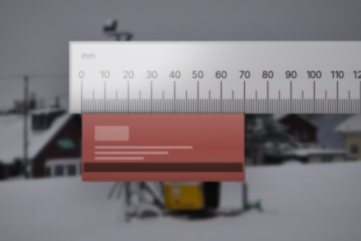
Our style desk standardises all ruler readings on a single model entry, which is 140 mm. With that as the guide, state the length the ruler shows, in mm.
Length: 70 mm
